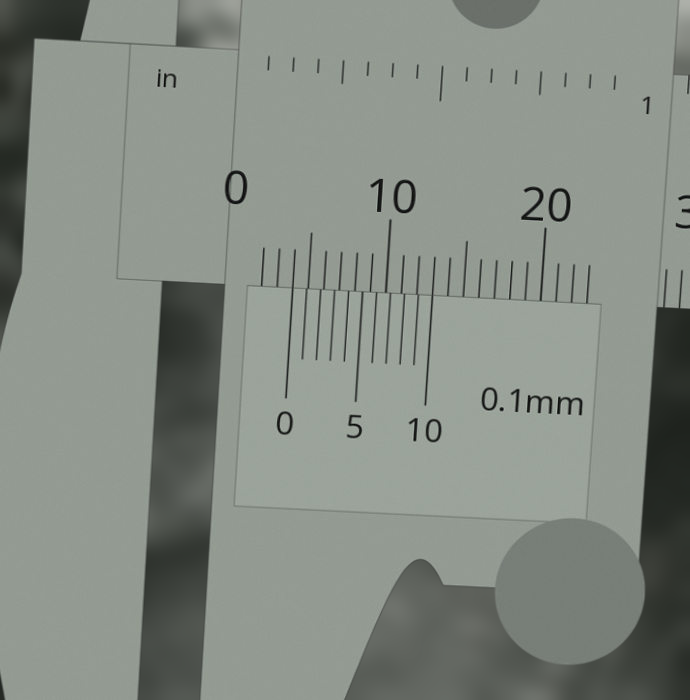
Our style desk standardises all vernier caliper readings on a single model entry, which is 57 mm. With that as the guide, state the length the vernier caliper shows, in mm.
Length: 4.0 mm
